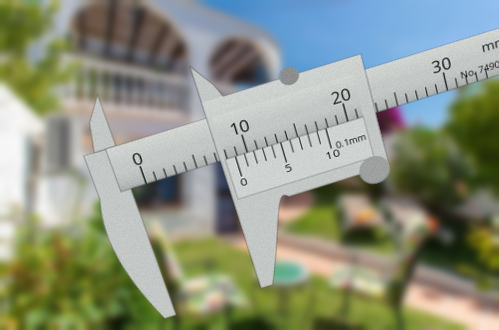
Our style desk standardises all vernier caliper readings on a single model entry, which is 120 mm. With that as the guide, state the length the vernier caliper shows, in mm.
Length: 8.8 mm
